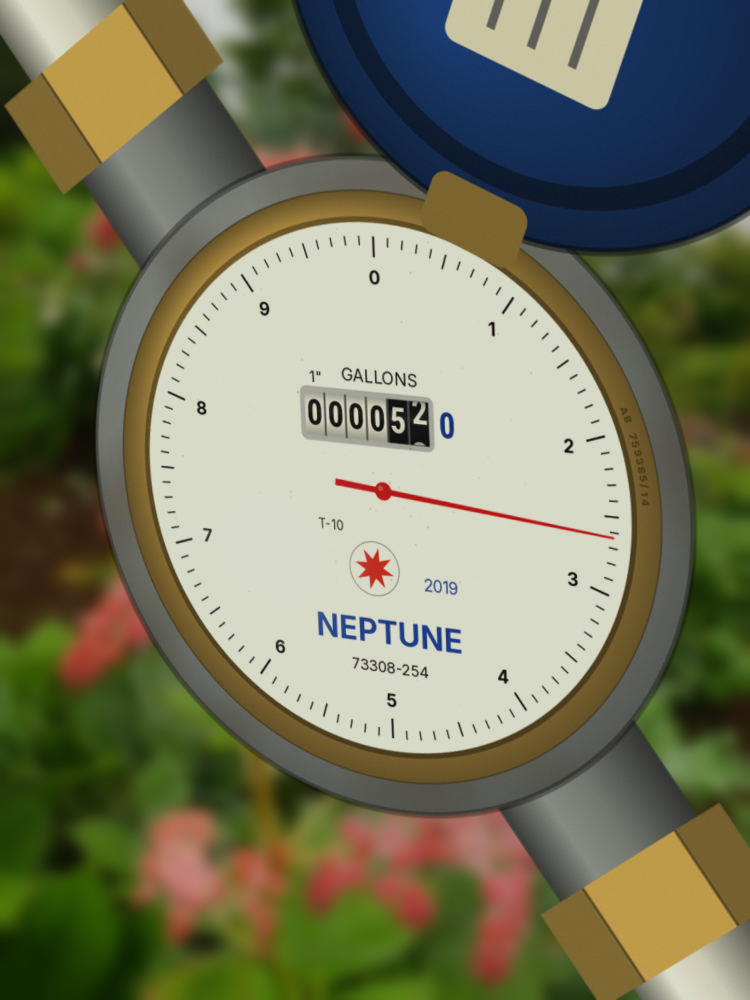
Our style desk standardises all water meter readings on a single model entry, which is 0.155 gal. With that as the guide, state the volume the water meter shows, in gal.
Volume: 522.6 gal
